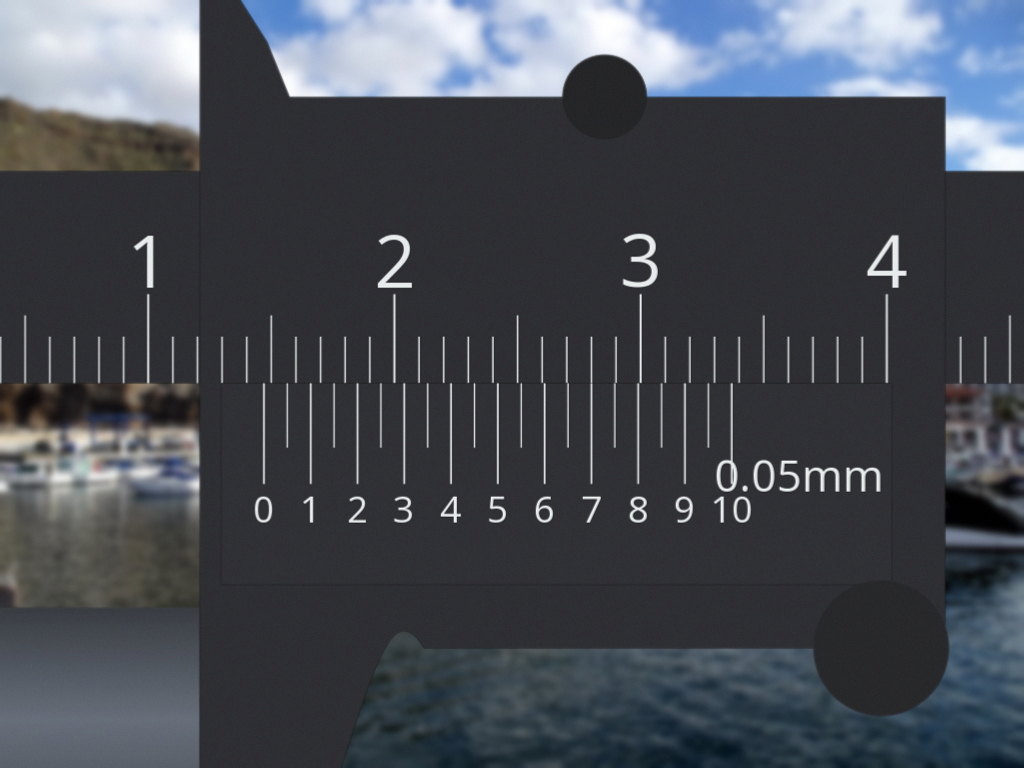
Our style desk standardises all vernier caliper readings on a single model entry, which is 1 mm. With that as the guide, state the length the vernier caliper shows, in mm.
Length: 14.70 mm
